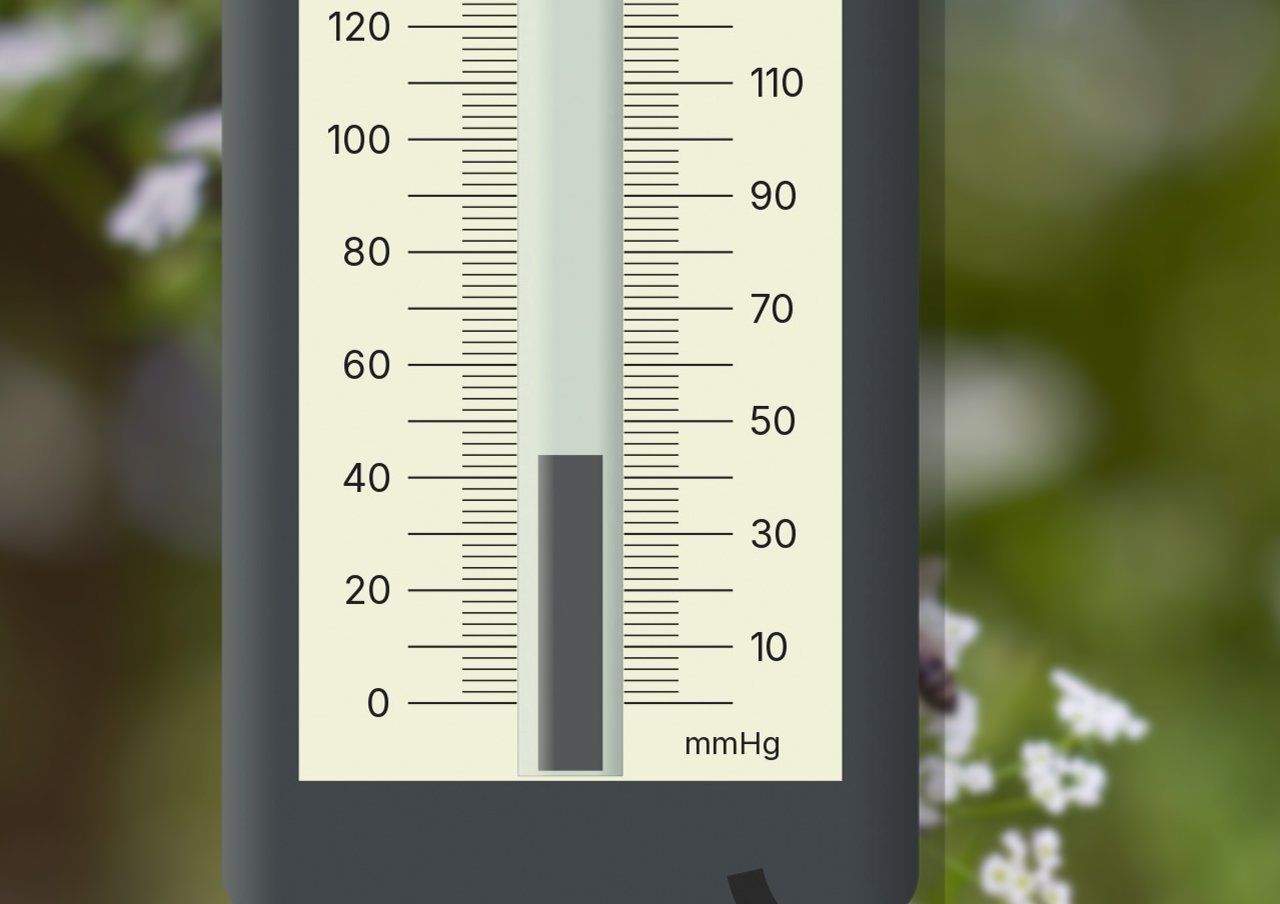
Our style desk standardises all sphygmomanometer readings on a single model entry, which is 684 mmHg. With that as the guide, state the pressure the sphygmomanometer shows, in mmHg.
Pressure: 44 mmHg
